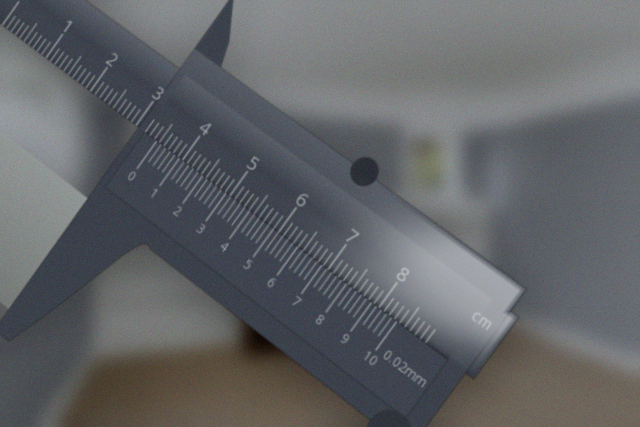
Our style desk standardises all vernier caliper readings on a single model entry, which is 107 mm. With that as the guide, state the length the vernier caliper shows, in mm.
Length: 34.5 mm
